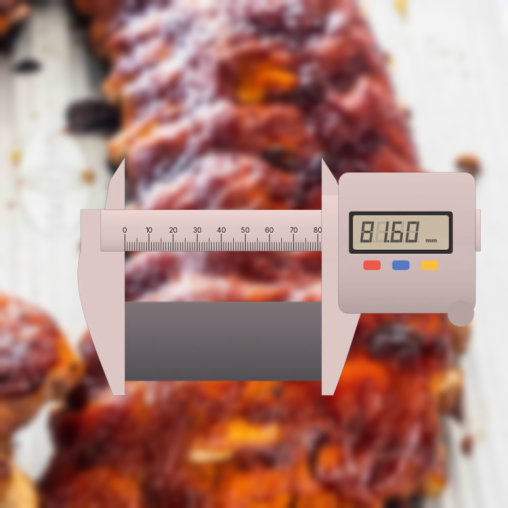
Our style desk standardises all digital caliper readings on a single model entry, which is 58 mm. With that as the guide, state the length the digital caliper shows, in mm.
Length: 81.60 mm
